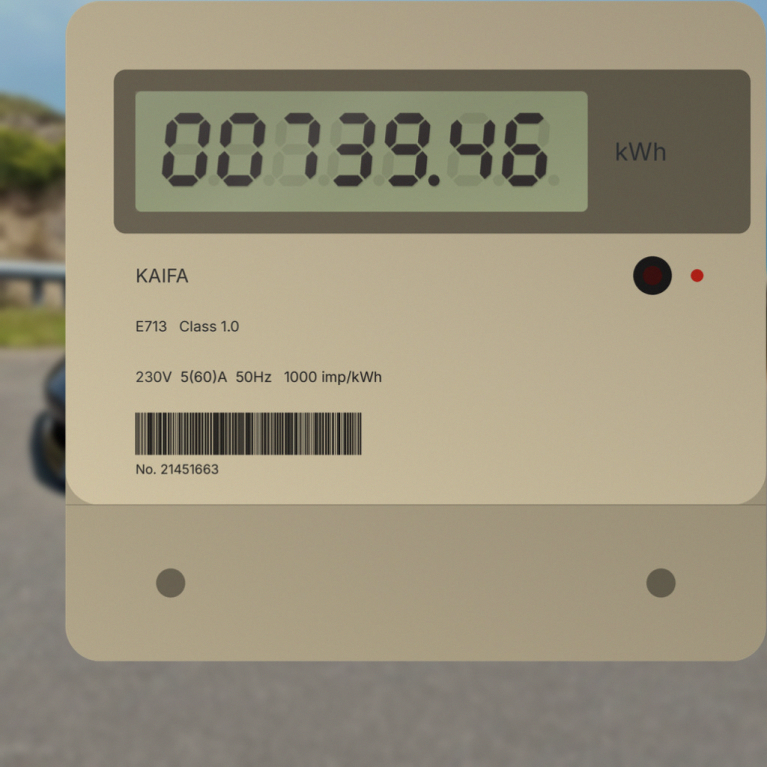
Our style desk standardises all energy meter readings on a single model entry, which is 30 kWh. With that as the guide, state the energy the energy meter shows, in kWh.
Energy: 739.46 kWh
